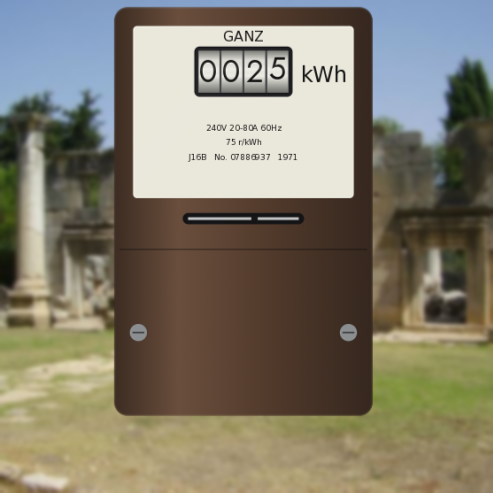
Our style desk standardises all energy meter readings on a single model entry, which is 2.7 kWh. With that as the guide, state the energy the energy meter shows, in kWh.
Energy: 25 kWh
